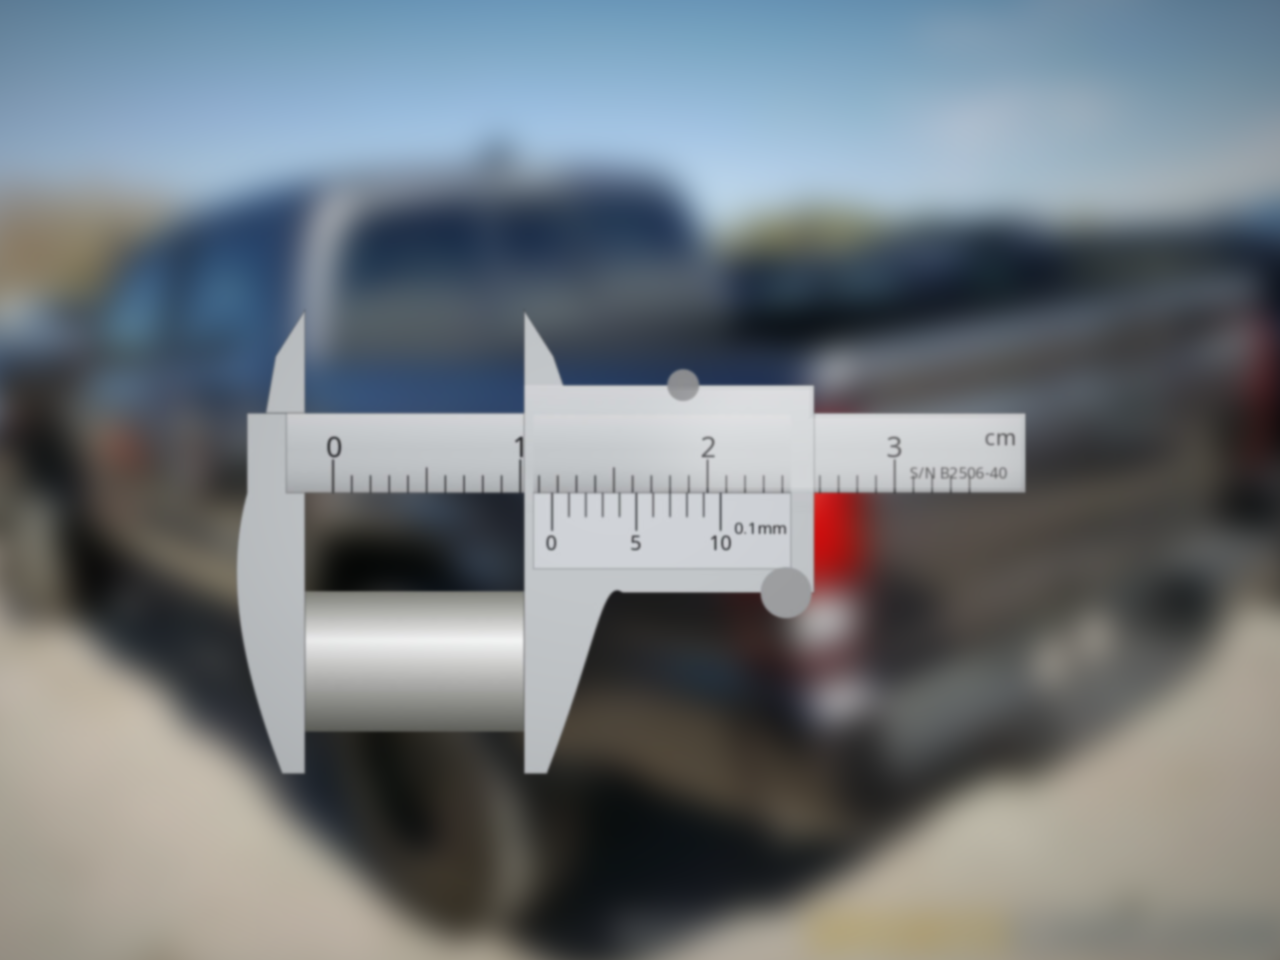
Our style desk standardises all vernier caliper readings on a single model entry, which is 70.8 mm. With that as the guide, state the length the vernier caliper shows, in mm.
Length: 11.7 mm
